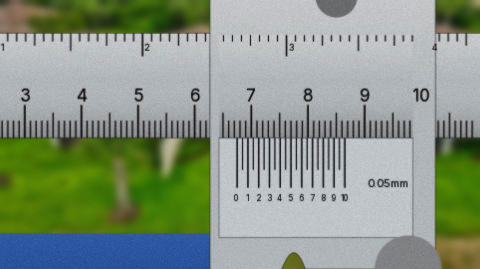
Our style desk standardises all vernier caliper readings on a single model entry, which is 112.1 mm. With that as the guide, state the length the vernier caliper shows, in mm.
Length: 67.5 mm
